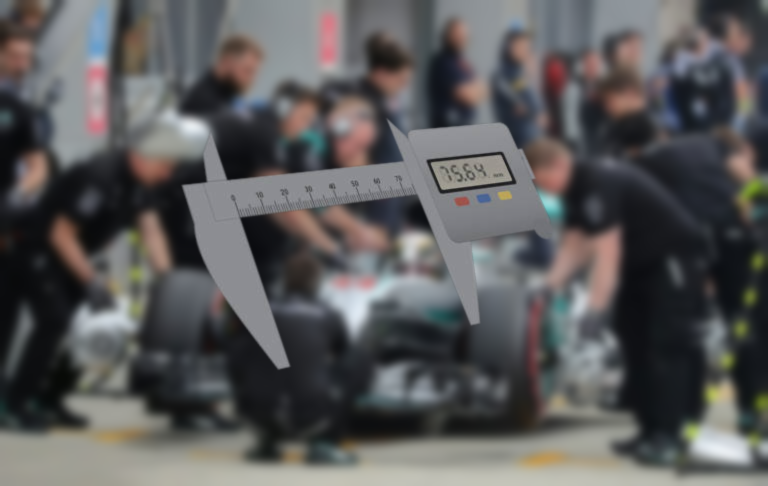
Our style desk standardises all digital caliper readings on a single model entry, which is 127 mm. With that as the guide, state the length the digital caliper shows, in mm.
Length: 75.64 mm
